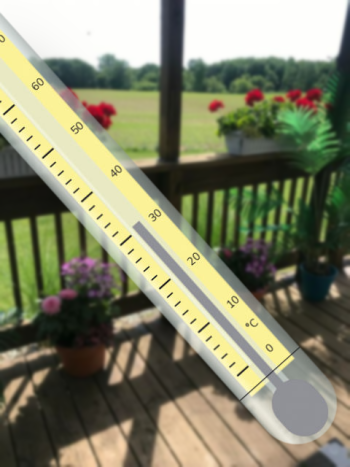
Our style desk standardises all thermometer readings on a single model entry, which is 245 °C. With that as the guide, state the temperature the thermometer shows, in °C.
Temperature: 31 °C
